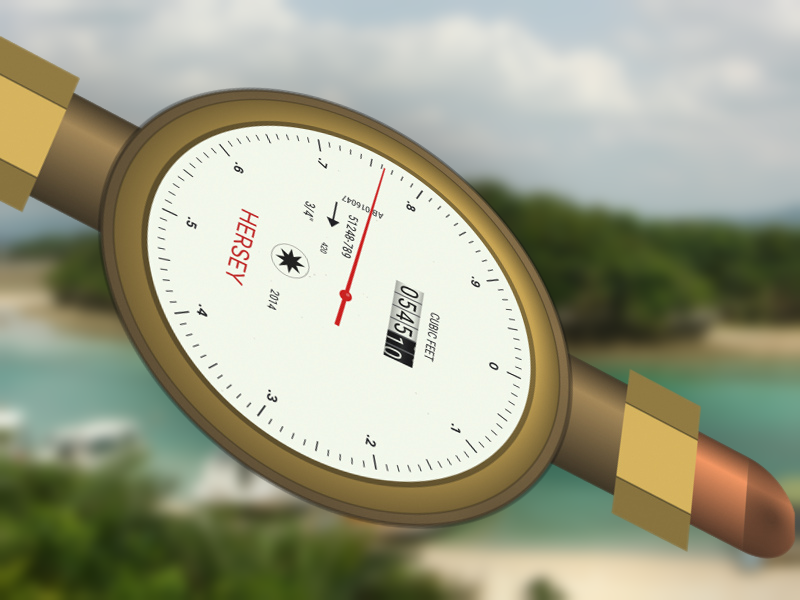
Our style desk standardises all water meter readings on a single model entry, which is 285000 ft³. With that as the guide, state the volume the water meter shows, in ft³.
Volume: 54509.76 ft³
